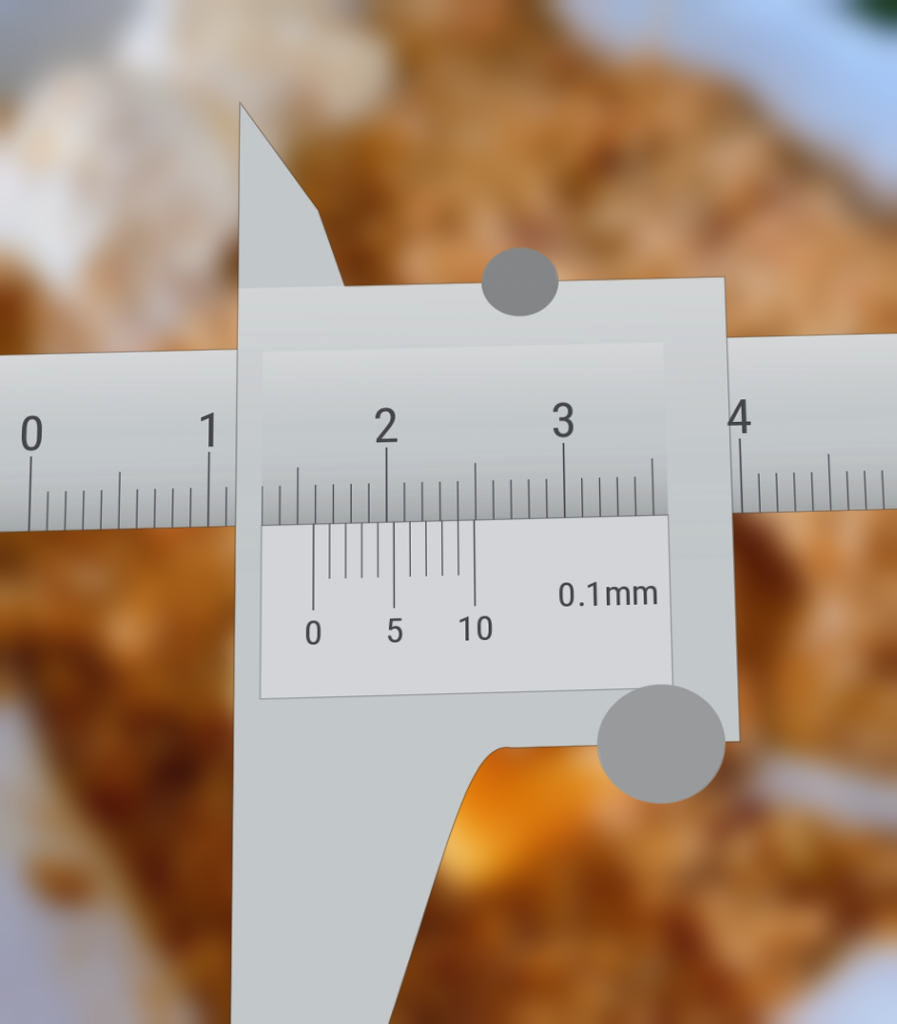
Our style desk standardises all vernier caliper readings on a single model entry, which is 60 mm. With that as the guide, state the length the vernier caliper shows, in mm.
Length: 15.9 mm
